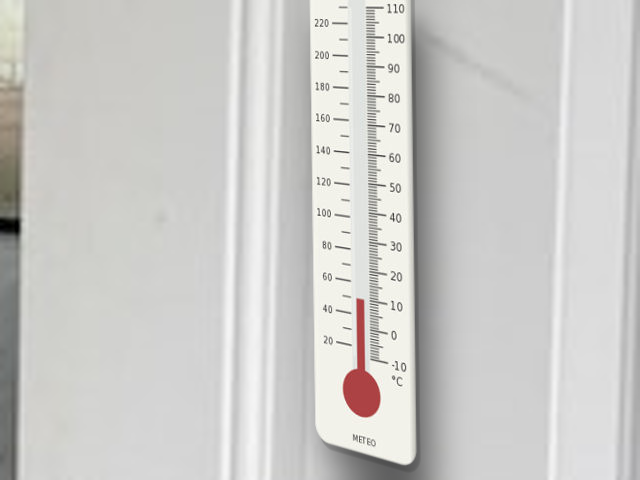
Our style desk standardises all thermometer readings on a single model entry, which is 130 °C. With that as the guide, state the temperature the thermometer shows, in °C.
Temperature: 10 °C
